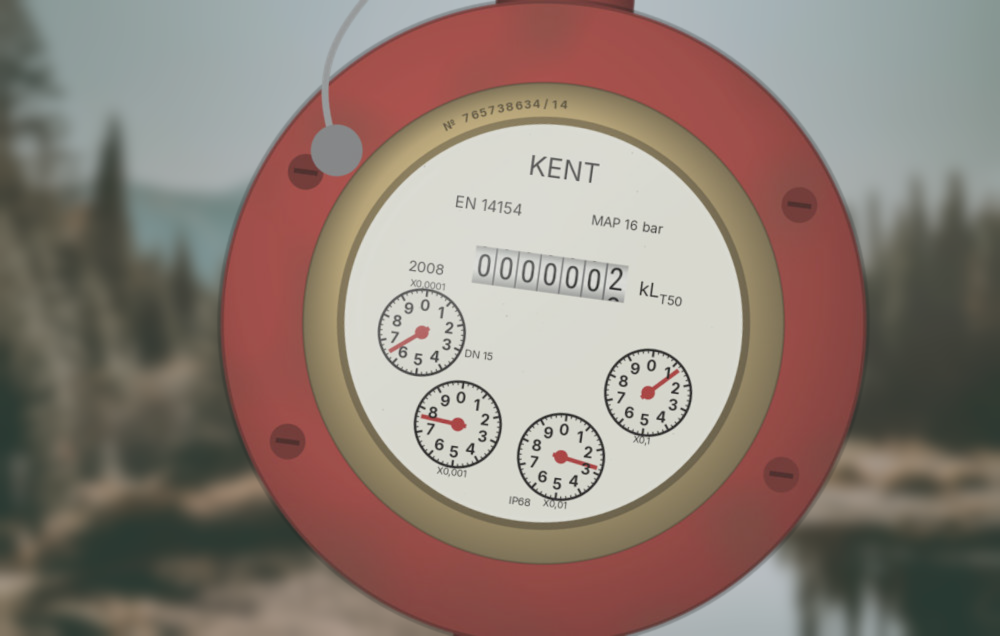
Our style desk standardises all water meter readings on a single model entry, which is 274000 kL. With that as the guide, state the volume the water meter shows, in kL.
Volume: 2.1276 kL
